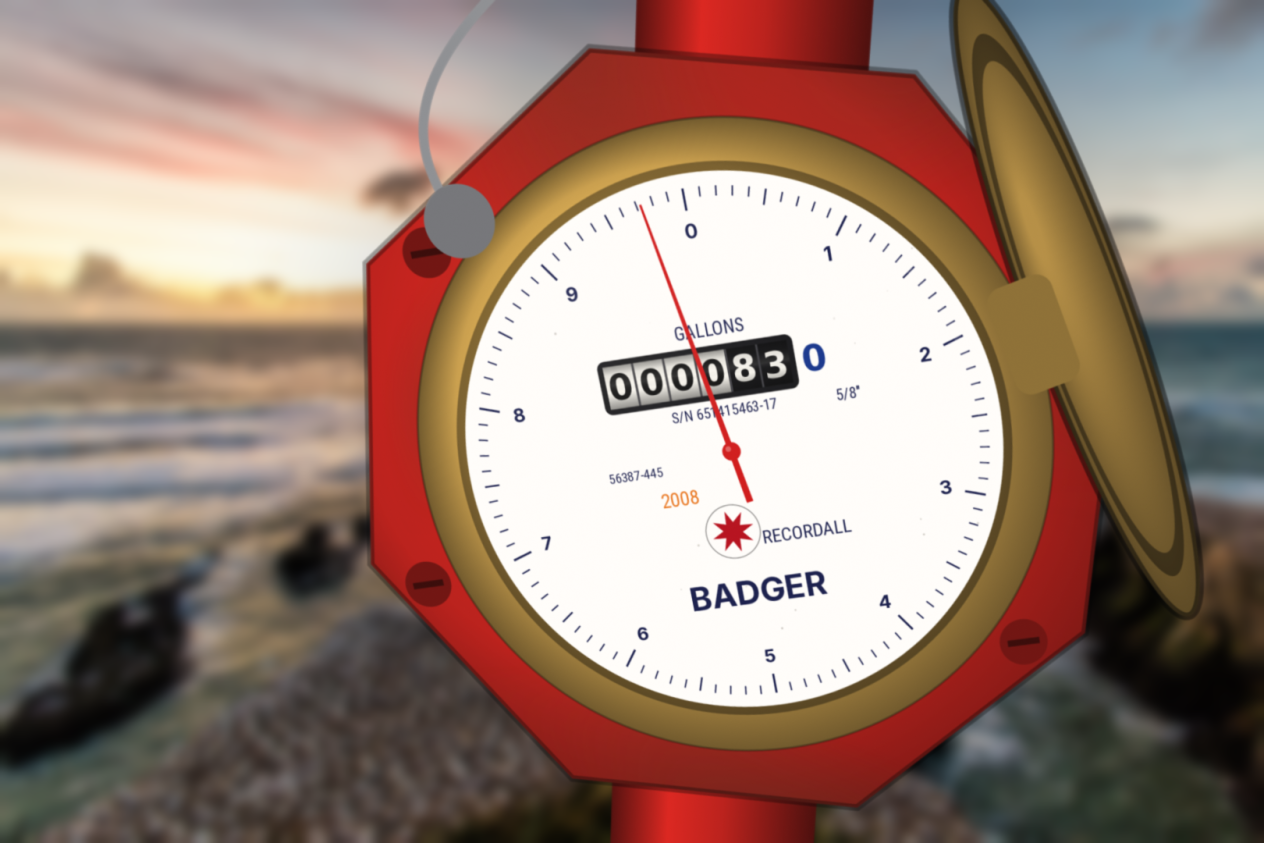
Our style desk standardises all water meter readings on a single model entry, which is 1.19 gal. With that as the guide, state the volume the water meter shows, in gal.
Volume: 829.7 gal
